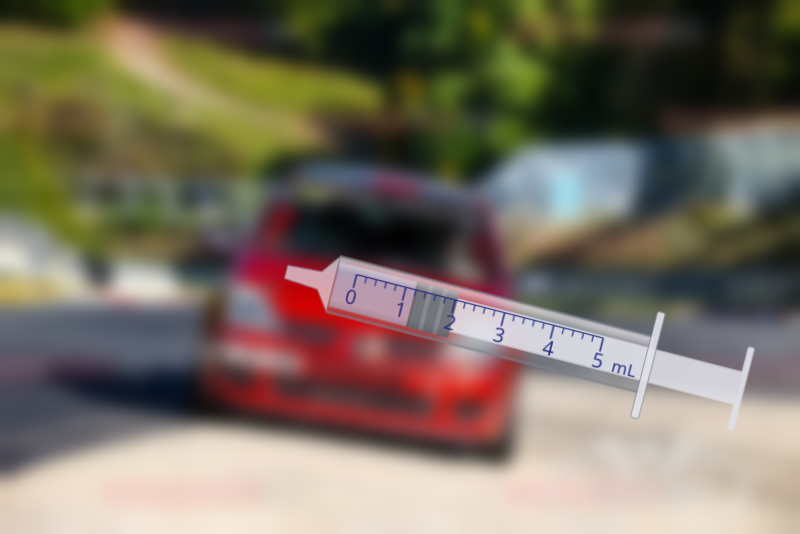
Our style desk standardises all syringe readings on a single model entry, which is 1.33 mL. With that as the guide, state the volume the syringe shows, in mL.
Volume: 1.2 mL
